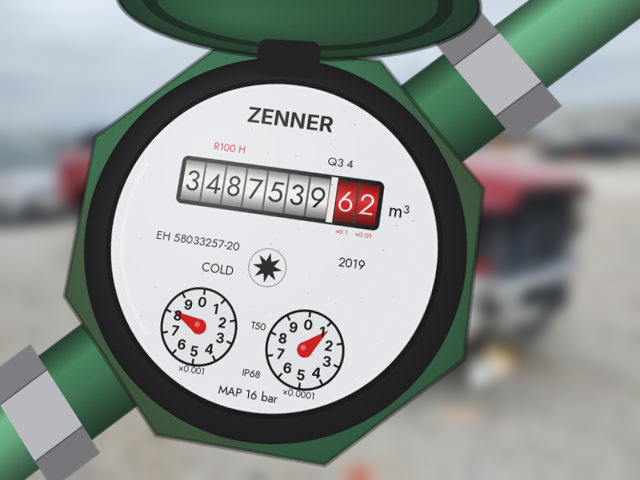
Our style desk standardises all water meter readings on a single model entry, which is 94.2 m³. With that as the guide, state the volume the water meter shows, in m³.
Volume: 3487539.6281 m³
